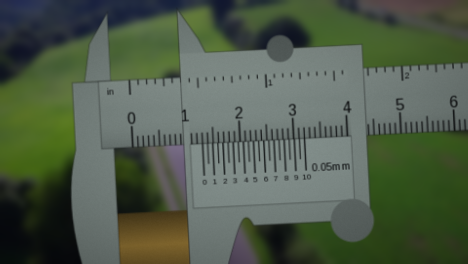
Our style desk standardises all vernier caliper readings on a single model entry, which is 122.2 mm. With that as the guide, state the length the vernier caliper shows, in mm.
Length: 13.0 mm
